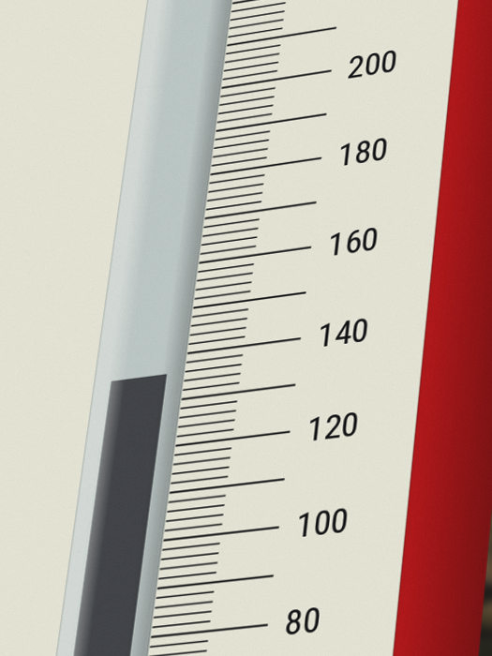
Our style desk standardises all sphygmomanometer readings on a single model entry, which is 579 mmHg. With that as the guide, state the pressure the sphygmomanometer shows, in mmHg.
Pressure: 136 mmHg
